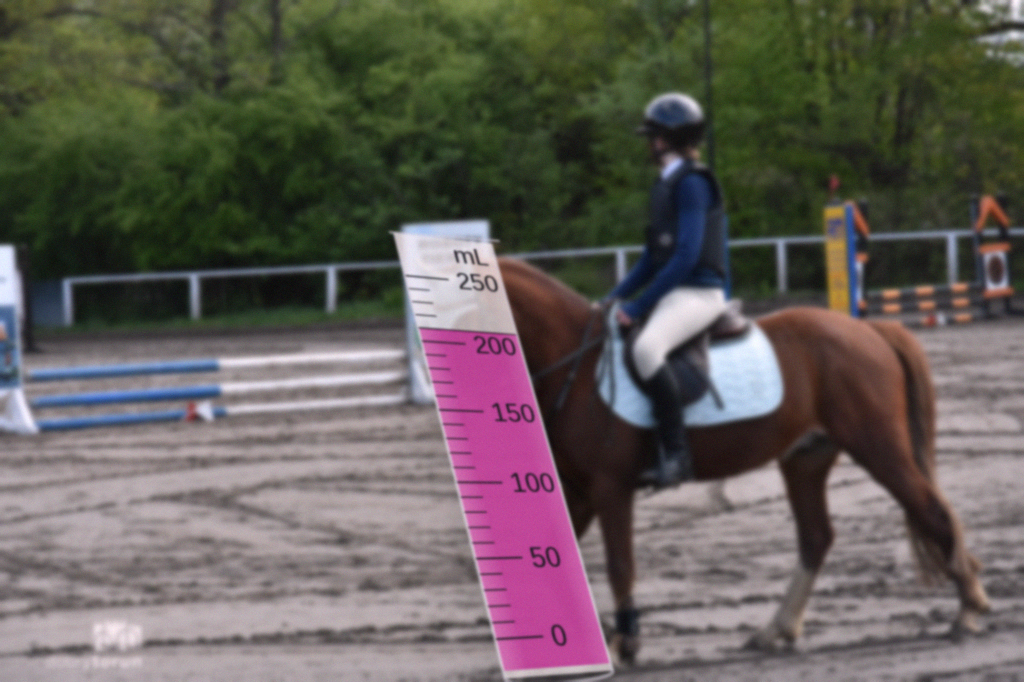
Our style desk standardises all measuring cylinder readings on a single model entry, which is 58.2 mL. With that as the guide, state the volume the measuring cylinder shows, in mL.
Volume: 210 mL
